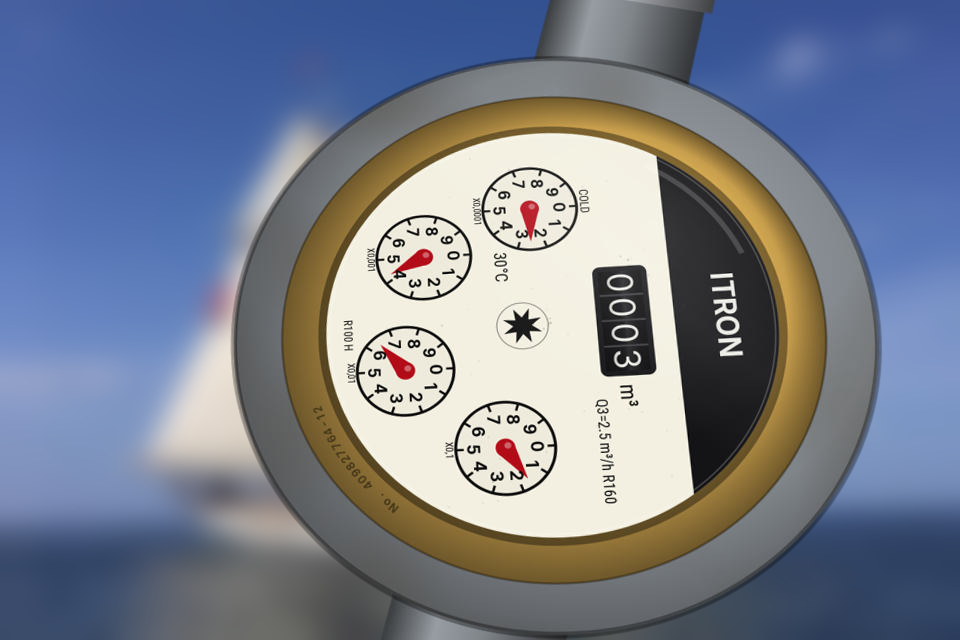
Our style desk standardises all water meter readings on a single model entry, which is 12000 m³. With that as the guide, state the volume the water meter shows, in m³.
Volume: 3.1642 m³
